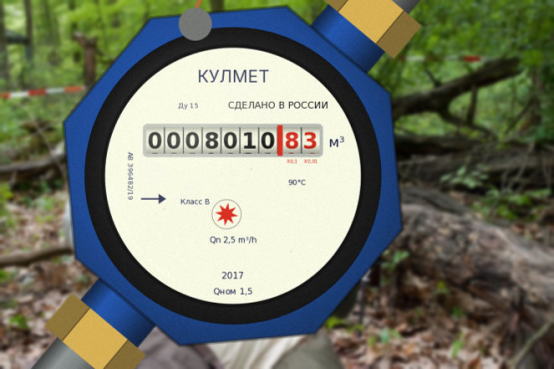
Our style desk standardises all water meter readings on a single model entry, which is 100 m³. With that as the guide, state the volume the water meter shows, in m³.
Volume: 8010.83 m³
